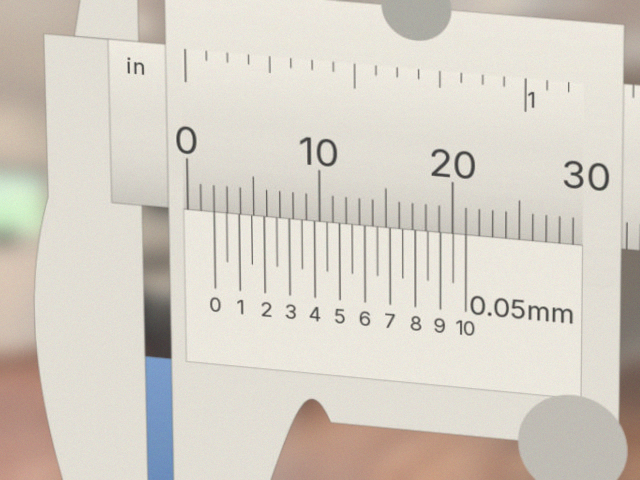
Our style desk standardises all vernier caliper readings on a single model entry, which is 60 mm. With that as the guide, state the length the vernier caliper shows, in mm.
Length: 2.0 mm
